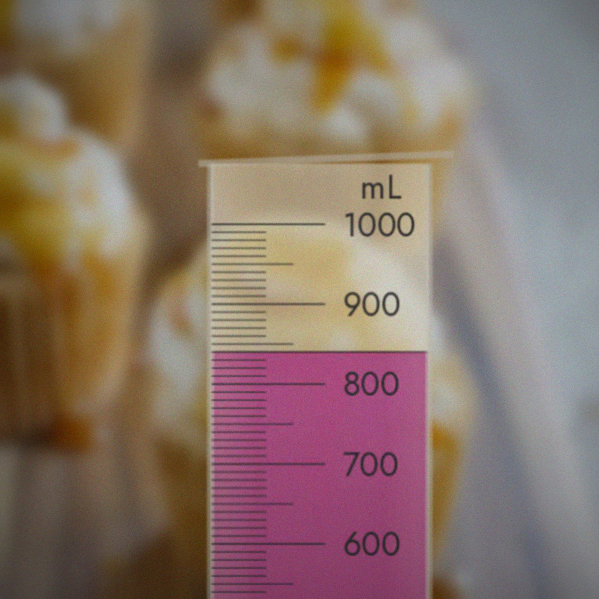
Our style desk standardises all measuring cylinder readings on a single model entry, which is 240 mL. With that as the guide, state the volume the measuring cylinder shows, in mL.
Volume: 840 mL
